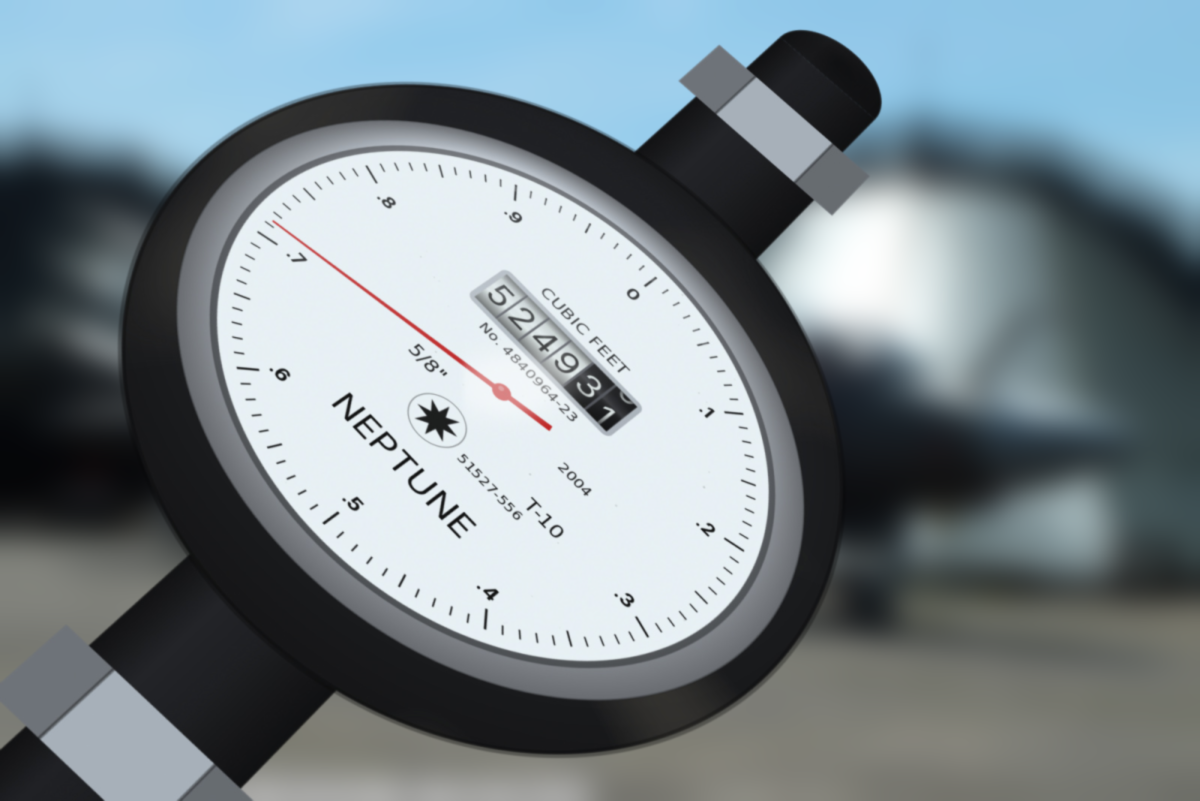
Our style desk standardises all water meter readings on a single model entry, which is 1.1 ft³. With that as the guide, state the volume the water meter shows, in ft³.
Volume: 524930.71 ft³
